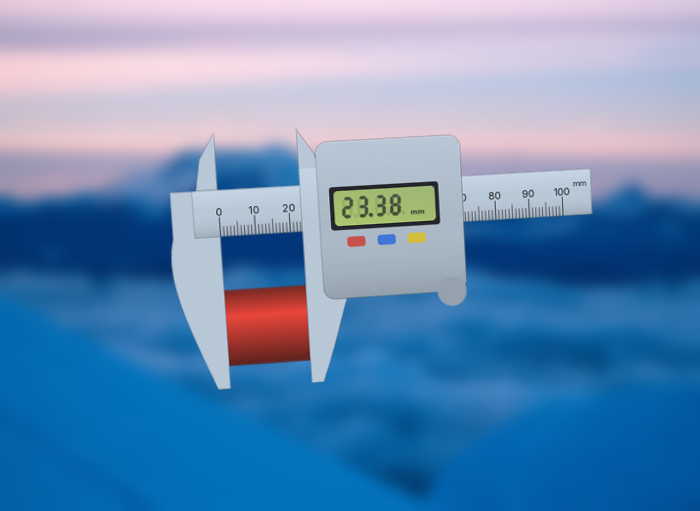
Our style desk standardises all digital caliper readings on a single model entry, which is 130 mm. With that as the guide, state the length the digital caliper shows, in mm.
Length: 23.38 mm
